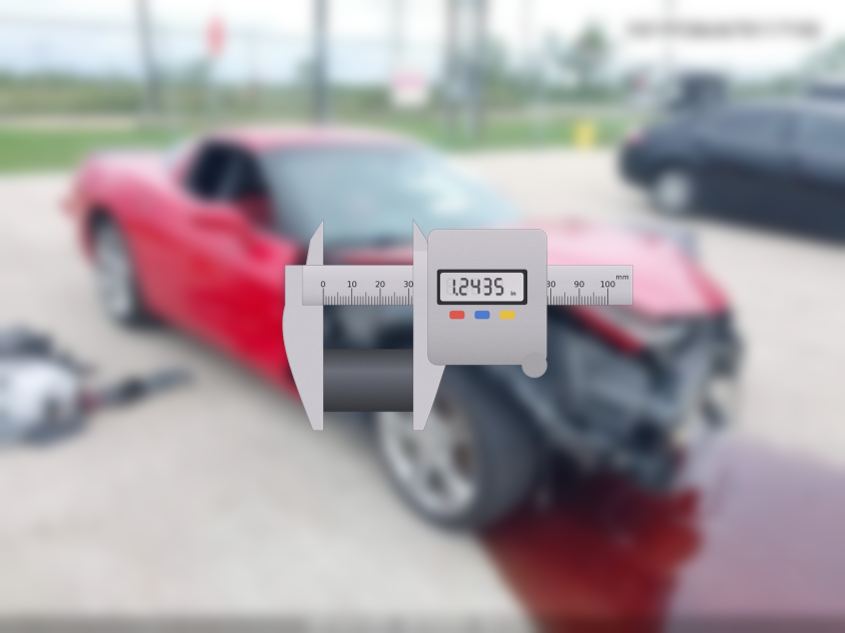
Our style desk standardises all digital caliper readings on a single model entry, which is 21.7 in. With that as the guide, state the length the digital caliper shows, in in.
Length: 1.2435 in
